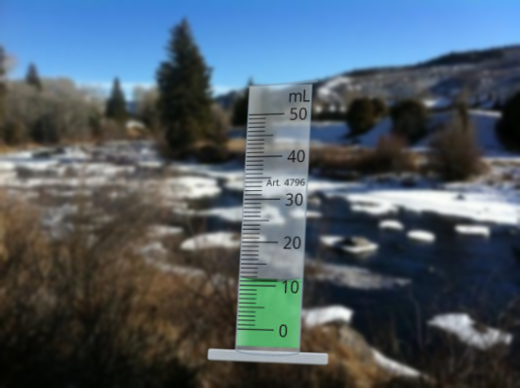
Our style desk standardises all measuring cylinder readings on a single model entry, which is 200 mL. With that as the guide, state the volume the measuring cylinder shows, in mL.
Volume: 11 mL
